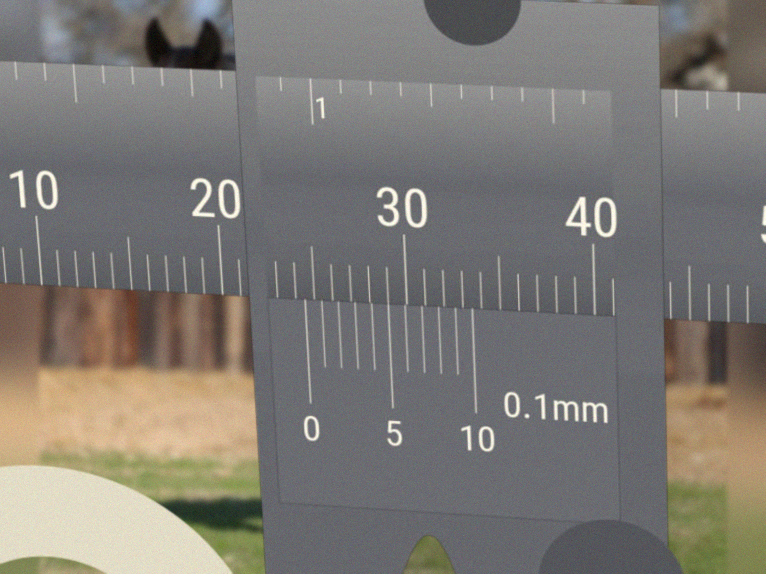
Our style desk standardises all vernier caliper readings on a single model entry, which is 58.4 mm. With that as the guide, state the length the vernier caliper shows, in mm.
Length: 24.5 mm
